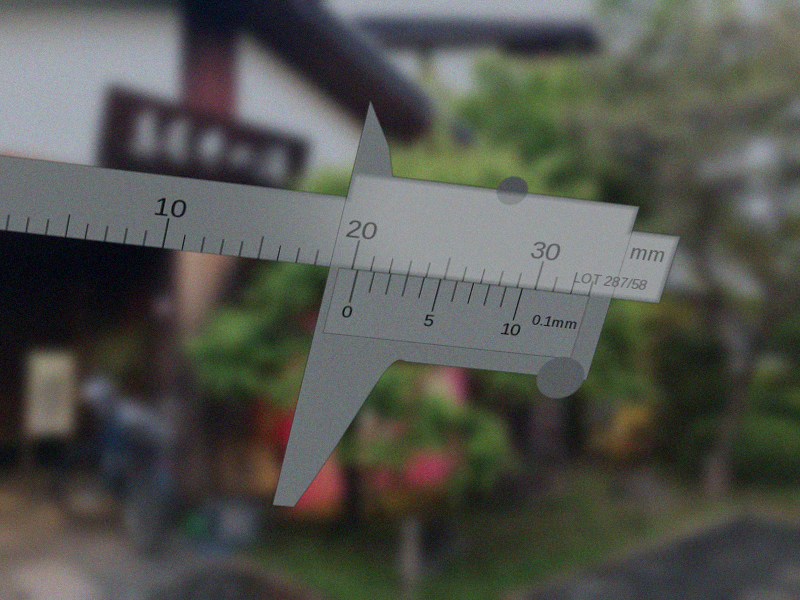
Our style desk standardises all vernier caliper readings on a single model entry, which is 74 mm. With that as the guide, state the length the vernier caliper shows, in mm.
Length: 20.3 mm
